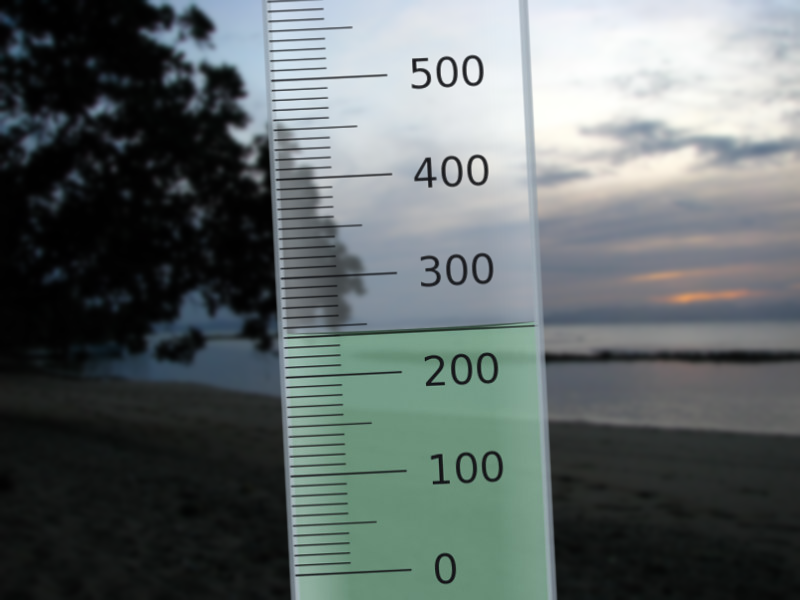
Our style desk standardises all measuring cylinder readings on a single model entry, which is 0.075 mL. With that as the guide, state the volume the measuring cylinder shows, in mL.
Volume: 240 mL
